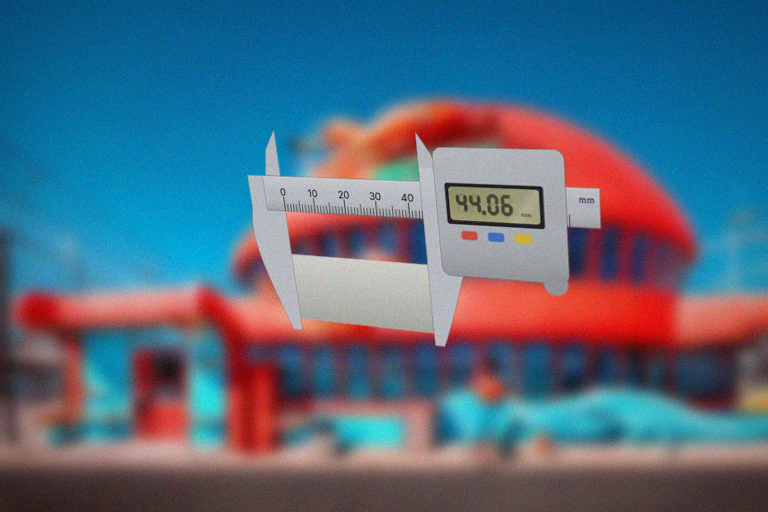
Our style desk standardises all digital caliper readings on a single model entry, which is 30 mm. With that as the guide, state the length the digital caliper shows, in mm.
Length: 44.06 mm
